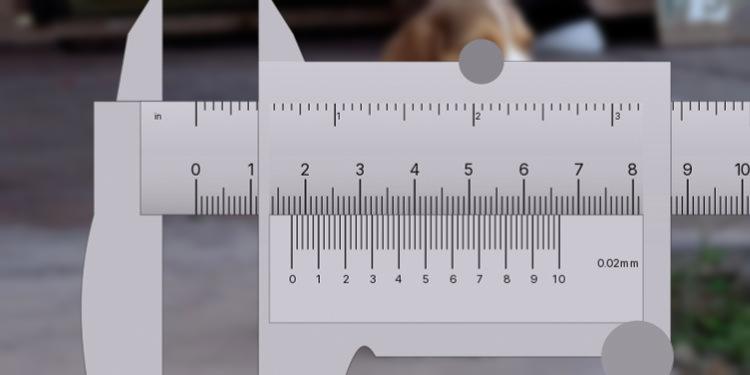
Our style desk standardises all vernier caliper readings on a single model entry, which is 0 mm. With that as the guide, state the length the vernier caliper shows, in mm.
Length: 17.5 mm
